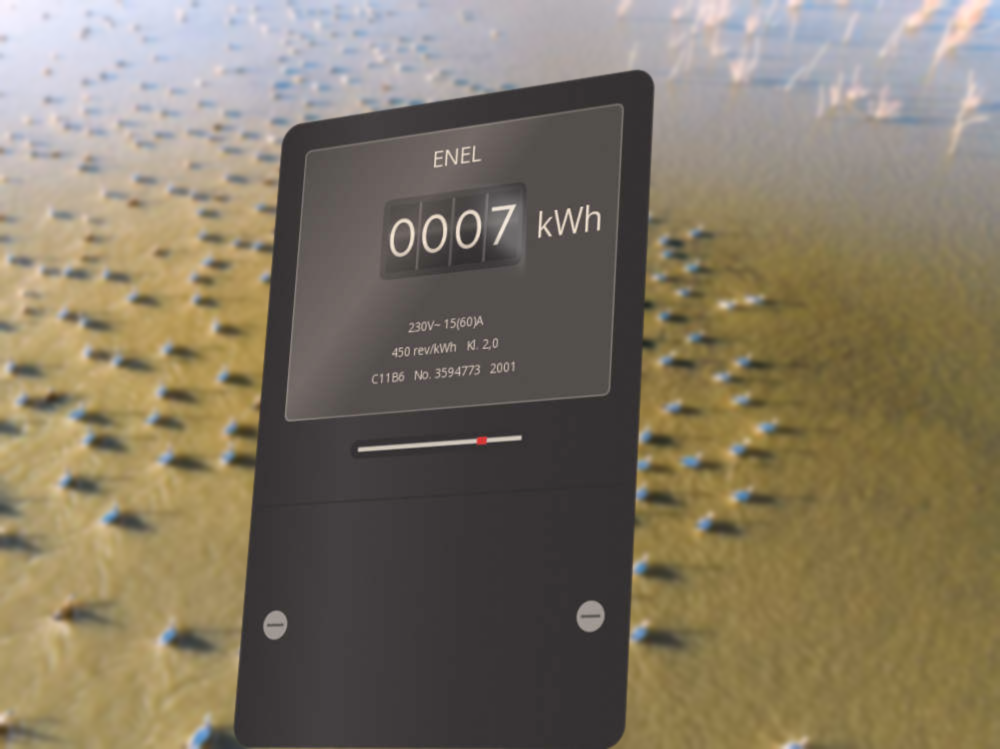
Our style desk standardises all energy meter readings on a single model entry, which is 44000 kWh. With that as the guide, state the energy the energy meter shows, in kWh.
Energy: 7 kWh
